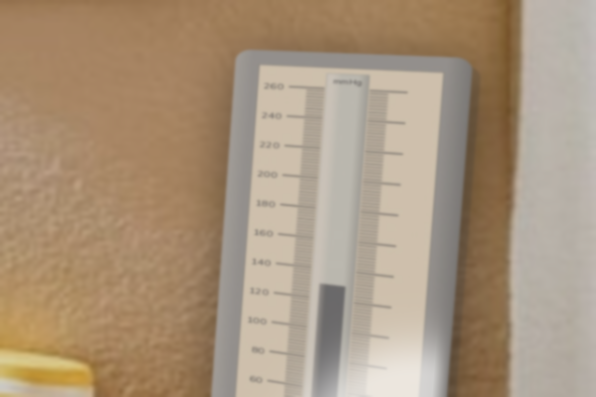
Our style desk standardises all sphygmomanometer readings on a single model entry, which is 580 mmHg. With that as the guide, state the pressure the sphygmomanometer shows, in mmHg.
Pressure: 130 mmHg
